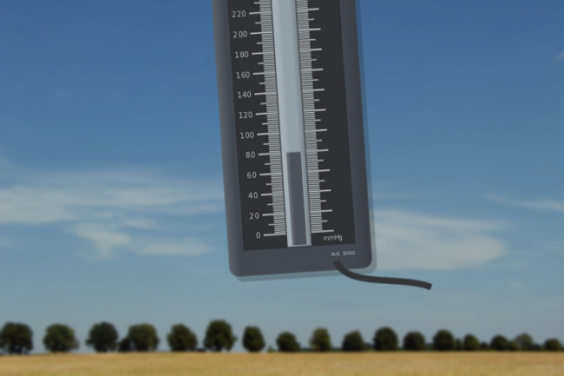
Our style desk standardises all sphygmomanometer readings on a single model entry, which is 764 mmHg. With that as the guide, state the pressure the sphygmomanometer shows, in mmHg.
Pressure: 80 mmHg
